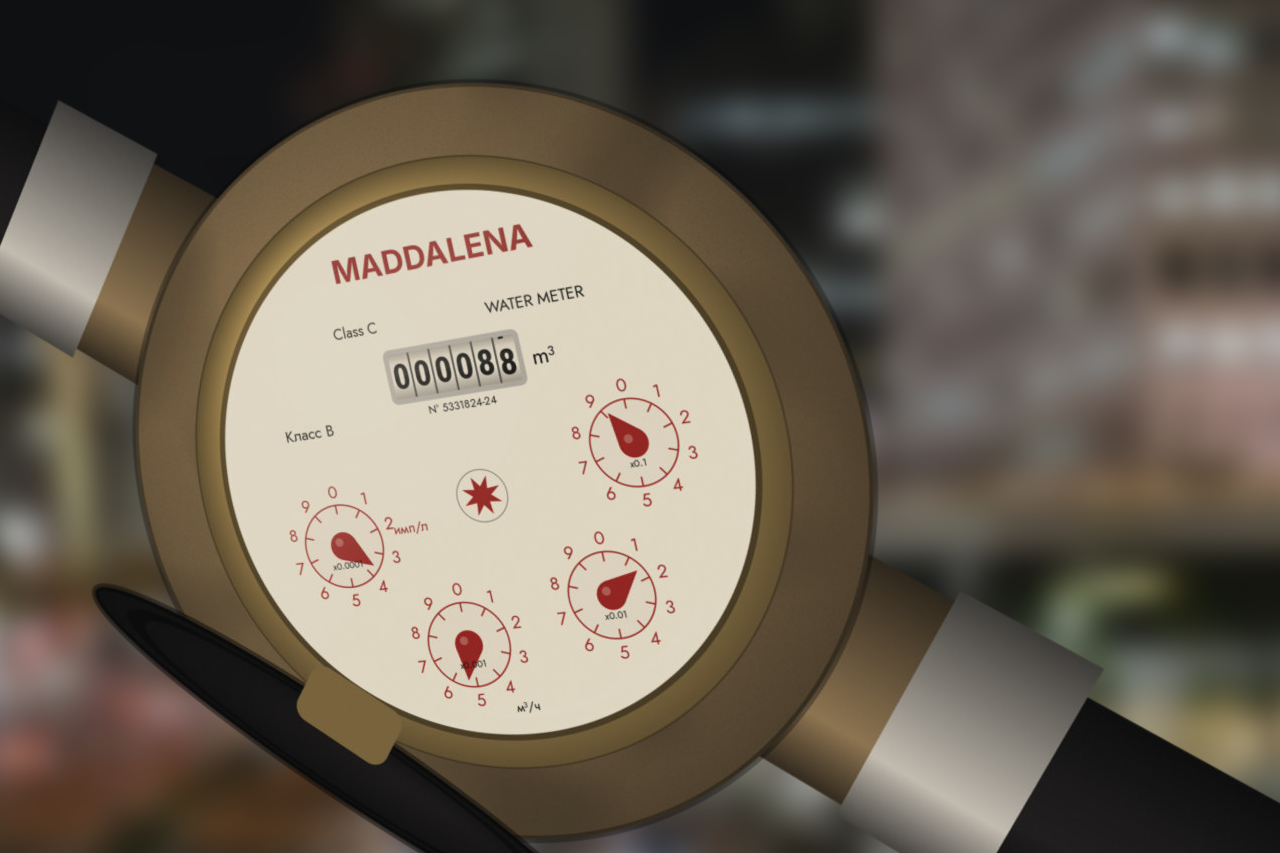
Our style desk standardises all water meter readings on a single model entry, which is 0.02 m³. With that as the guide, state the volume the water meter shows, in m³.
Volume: 87.9153 m³
